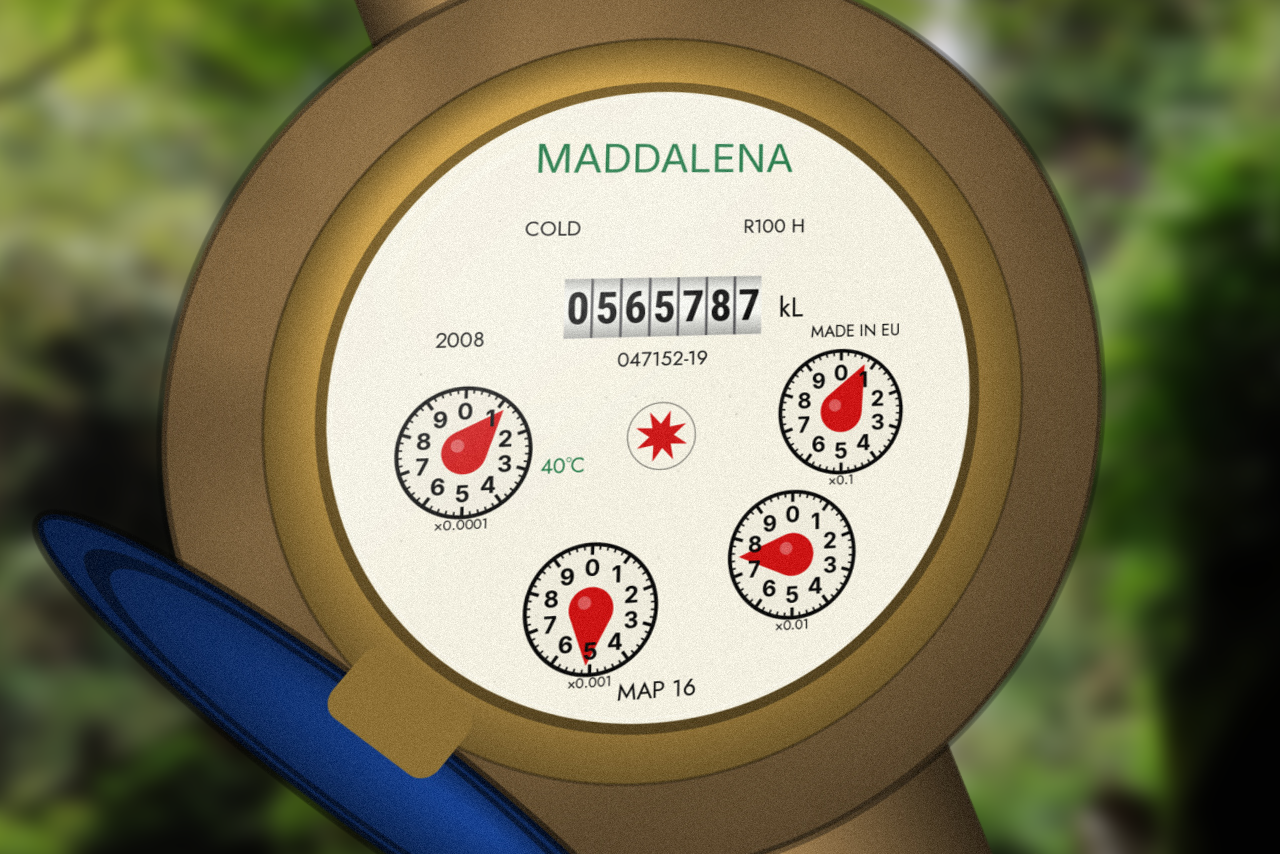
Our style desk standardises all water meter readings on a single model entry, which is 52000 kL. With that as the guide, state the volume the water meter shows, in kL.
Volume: 565787.0751 kL
